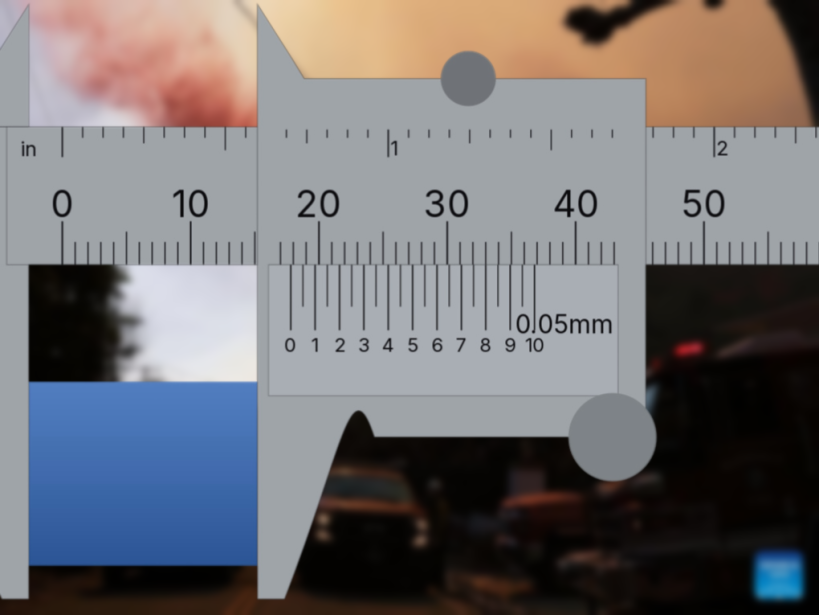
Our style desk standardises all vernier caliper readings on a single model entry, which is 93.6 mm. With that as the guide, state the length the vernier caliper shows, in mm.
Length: 17.8 mm
